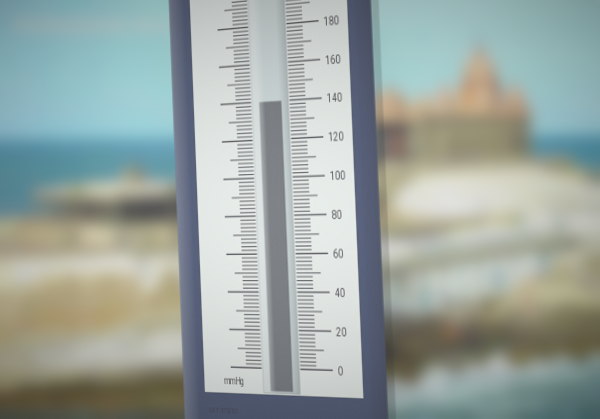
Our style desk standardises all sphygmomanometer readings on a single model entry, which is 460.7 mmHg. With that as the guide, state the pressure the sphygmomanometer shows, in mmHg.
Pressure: 140 mmHg
